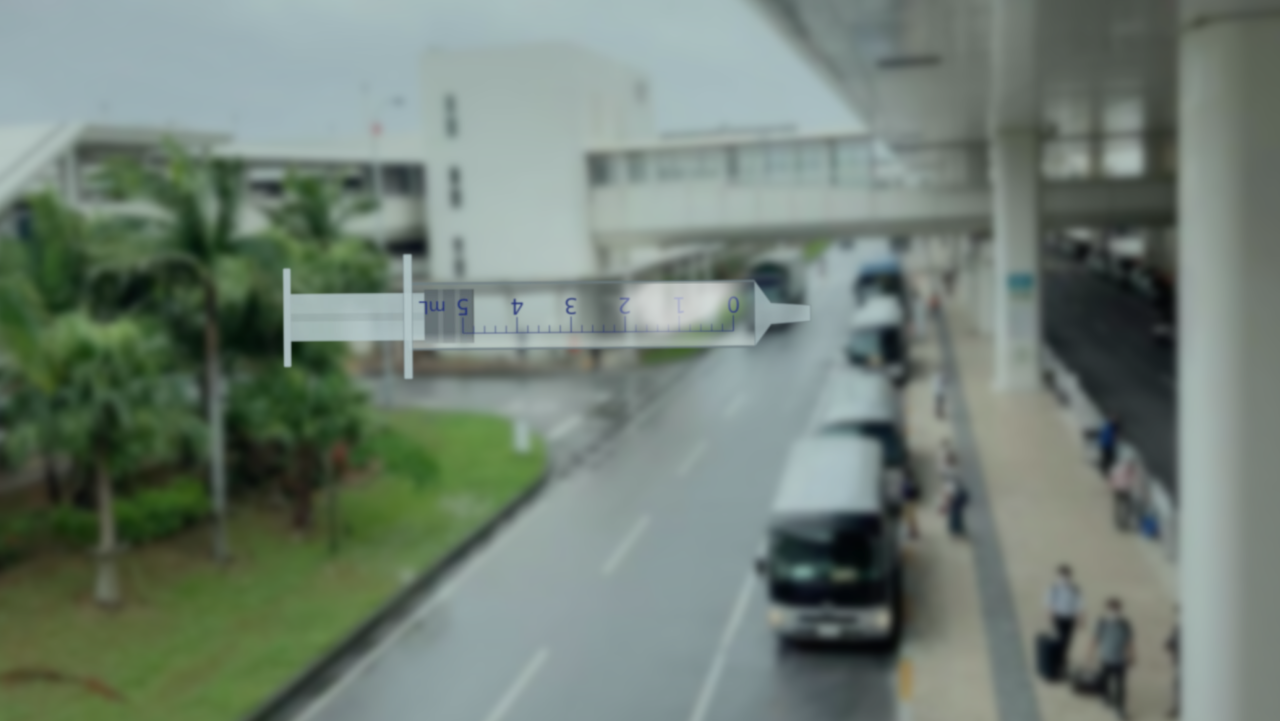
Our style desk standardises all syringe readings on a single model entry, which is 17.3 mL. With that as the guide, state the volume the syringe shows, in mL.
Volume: 4.8 mL
